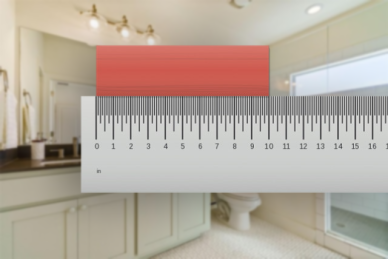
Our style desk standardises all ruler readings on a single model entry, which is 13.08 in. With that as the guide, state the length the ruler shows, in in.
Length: 10 in
